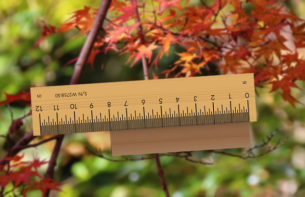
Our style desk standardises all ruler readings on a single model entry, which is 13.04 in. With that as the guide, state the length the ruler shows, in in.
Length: 8 in
